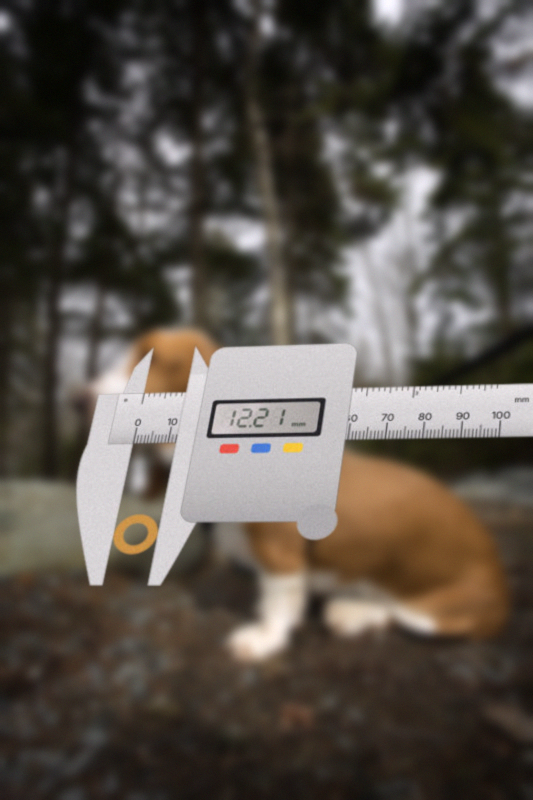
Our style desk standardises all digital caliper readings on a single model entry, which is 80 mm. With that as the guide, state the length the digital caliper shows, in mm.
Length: 12.21 mm
